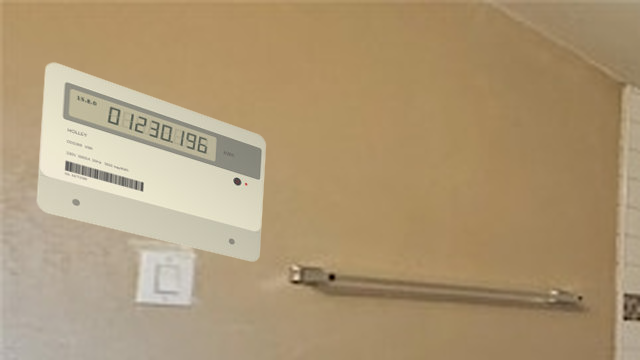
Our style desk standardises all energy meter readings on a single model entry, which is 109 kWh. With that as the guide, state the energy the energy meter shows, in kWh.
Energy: 1230.196 kWh
